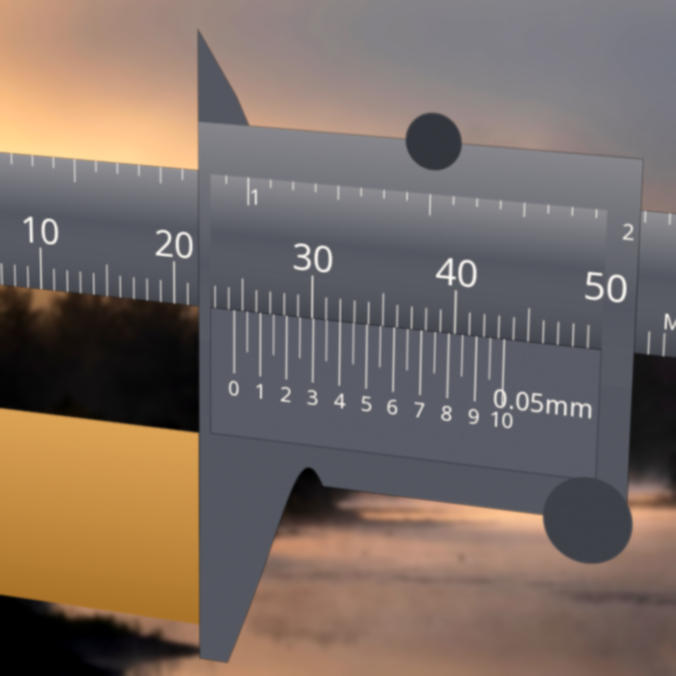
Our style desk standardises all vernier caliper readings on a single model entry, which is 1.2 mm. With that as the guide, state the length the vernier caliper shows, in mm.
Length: 24.4 mm
